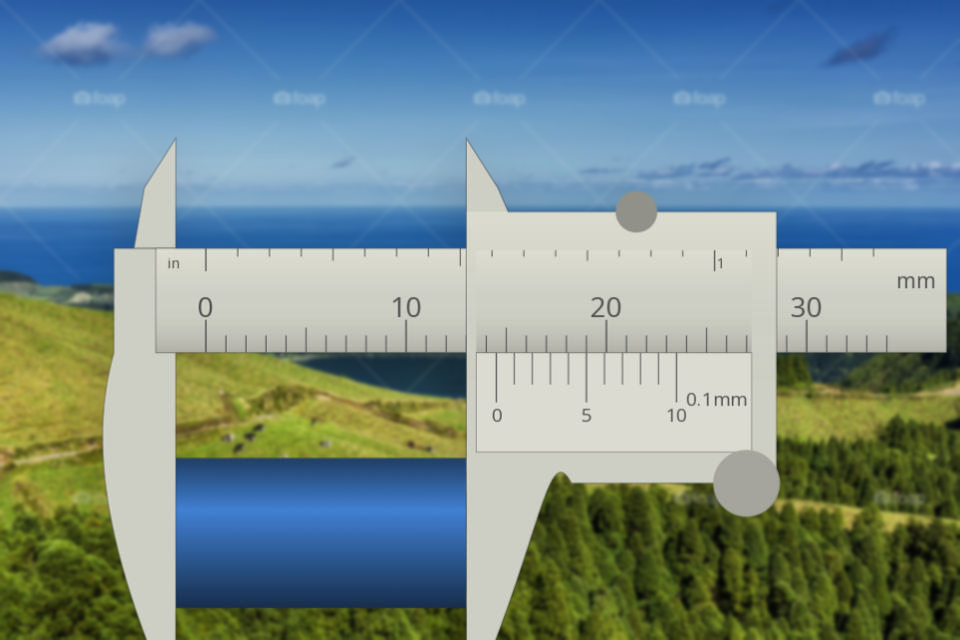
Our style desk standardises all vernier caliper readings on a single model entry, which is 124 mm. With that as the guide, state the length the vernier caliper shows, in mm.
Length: 14.5 mm
